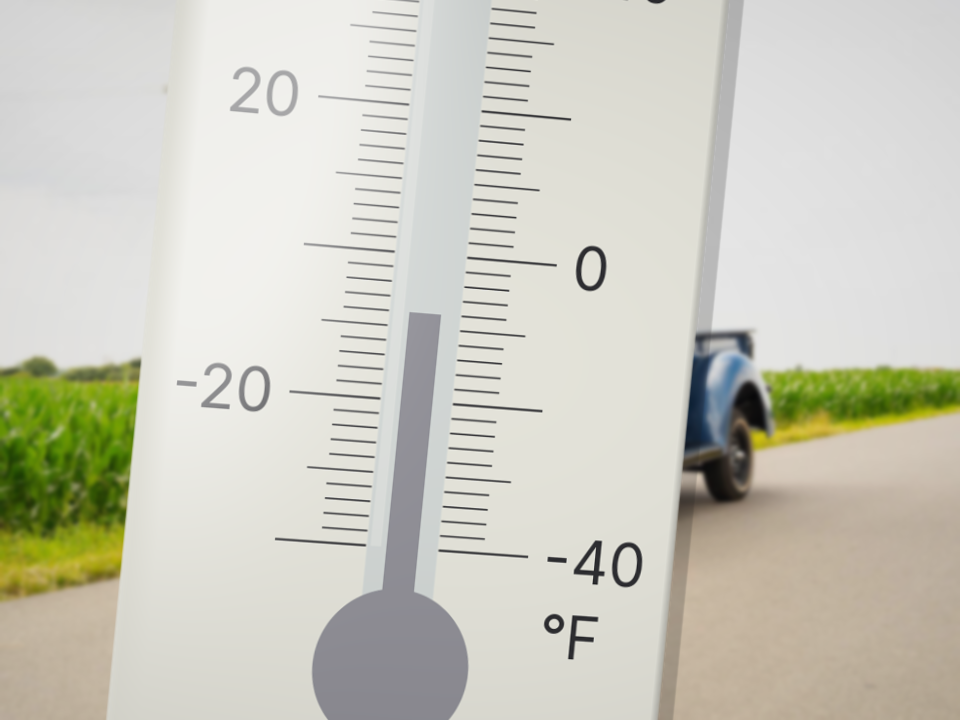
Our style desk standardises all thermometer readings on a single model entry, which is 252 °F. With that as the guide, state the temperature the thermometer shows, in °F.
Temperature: -8 °F
